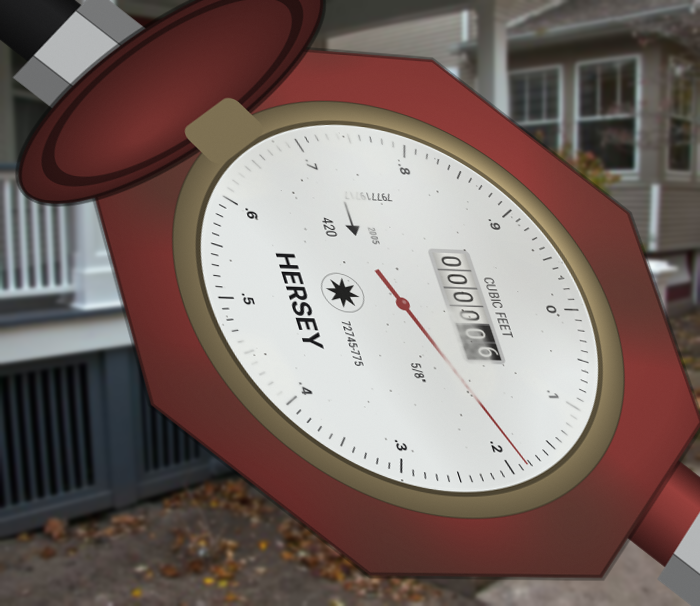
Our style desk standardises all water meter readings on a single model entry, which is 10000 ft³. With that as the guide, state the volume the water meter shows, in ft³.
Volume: 6.18 ft³
